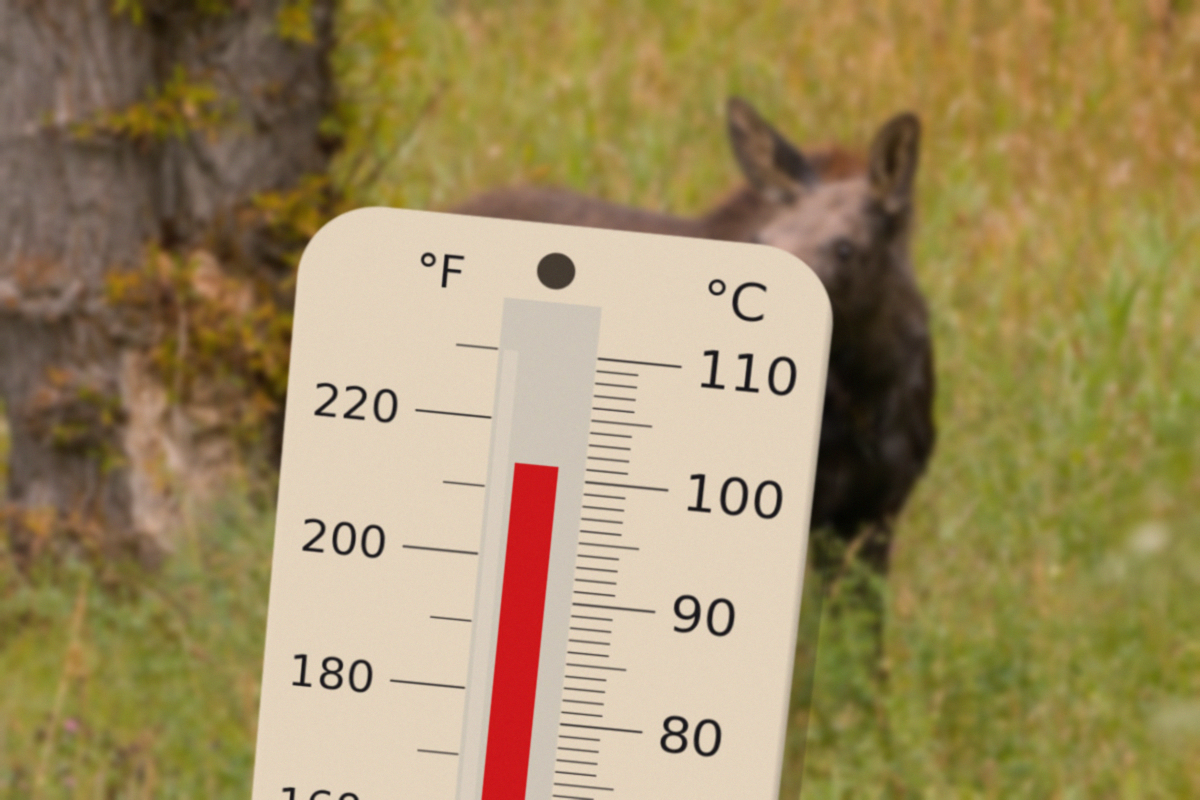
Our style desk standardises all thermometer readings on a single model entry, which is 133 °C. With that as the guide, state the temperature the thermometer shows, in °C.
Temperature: 101 °C
